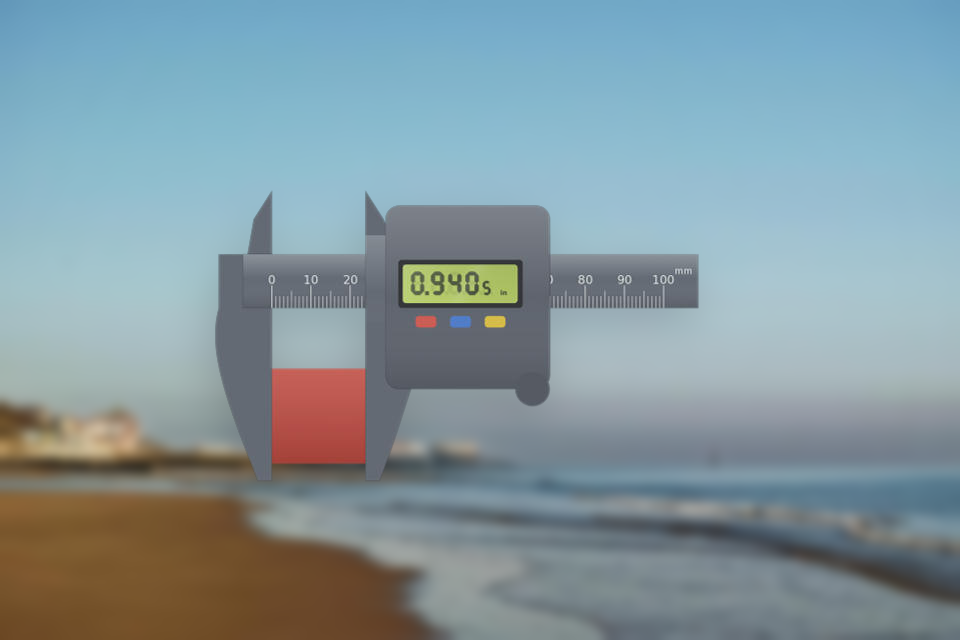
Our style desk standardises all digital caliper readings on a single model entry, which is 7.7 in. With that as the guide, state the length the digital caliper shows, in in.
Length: 0.9405 in
